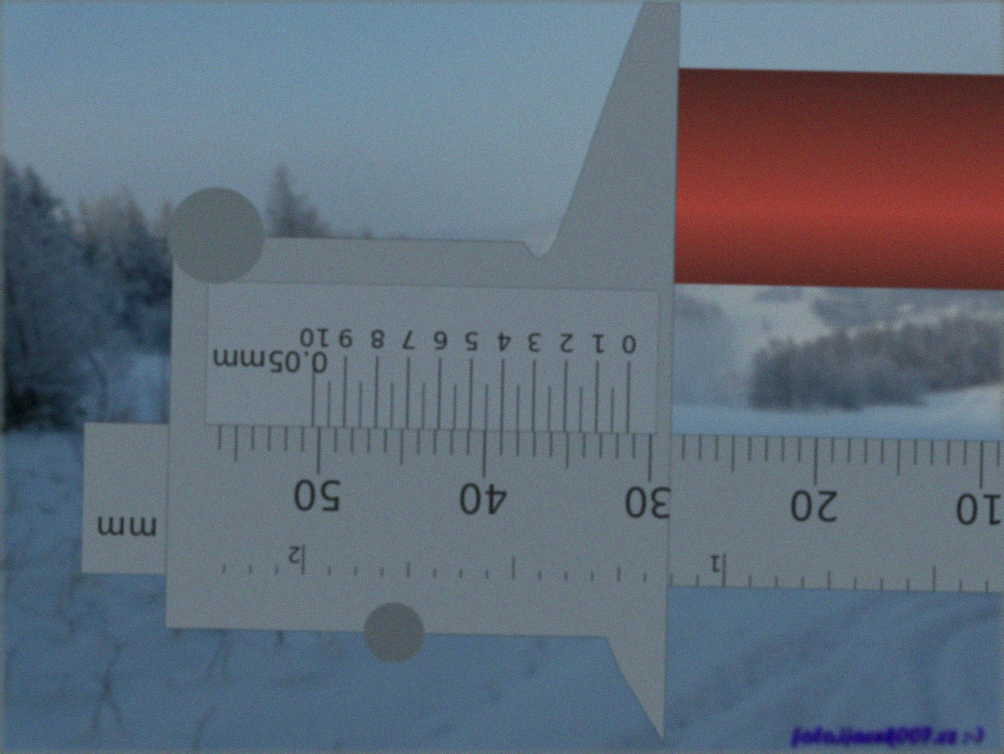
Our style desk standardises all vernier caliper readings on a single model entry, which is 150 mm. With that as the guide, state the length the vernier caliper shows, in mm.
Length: 31.4 mm
